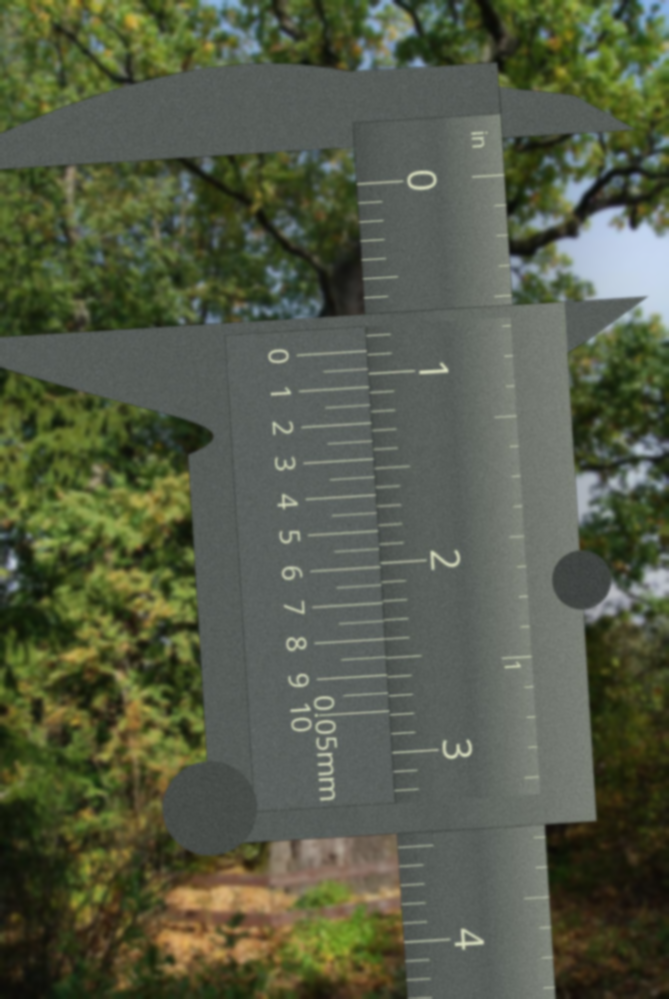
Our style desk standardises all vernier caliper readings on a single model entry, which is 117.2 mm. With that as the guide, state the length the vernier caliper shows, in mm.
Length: 8.8 mm
